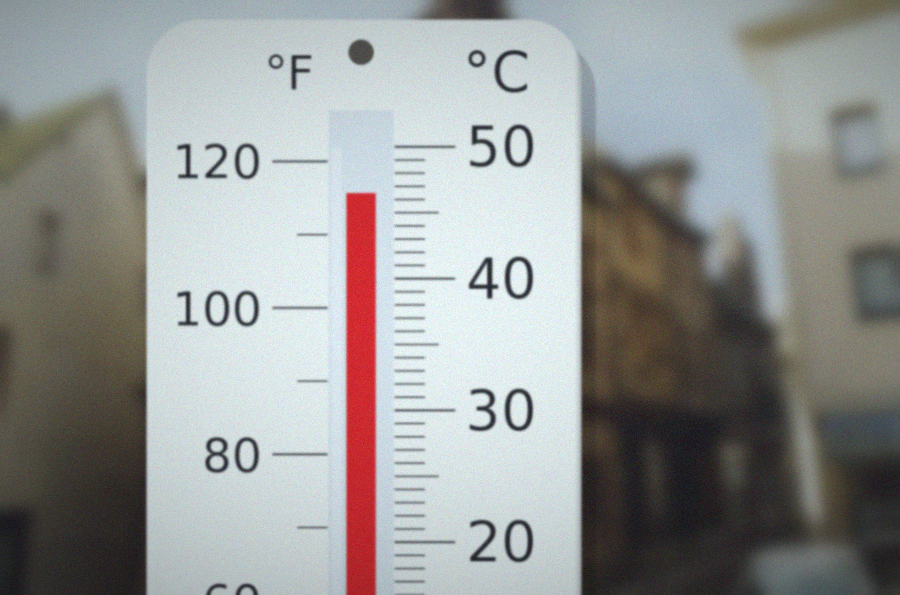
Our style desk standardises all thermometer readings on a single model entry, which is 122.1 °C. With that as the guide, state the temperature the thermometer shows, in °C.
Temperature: 46.5 °C
